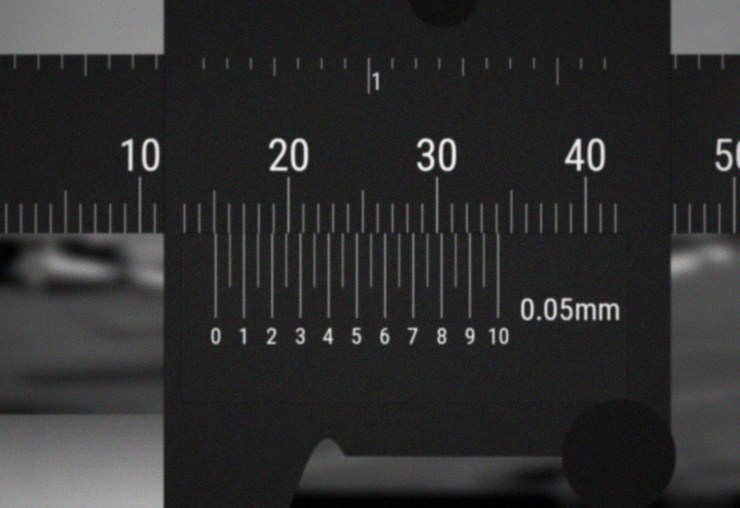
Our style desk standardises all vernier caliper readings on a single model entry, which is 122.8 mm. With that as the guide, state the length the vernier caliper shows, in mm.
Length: 15.1 mm
